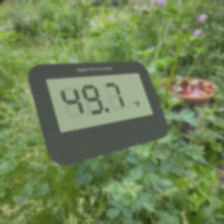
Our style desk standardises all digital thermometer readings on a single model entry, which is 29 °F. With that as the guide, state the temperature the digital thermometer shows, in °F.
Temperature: 49.7 °F
